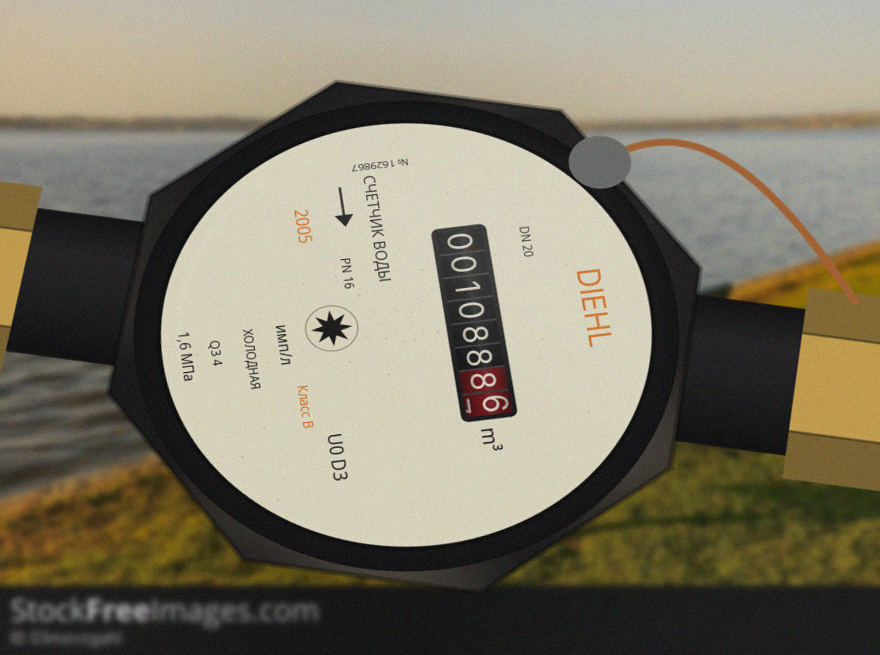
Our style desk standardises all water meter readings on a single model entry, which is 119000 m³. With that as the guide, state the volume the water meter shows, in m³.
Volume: 1088.86 m³
